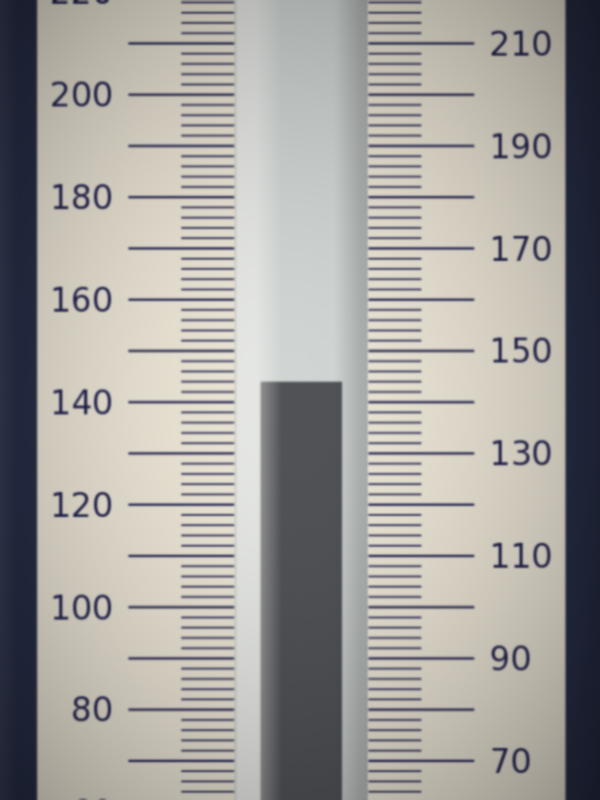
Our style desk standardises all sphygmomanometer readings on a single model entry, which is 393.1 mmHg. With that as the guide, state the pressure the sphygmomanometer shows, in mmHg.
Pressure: 144 mmHg
